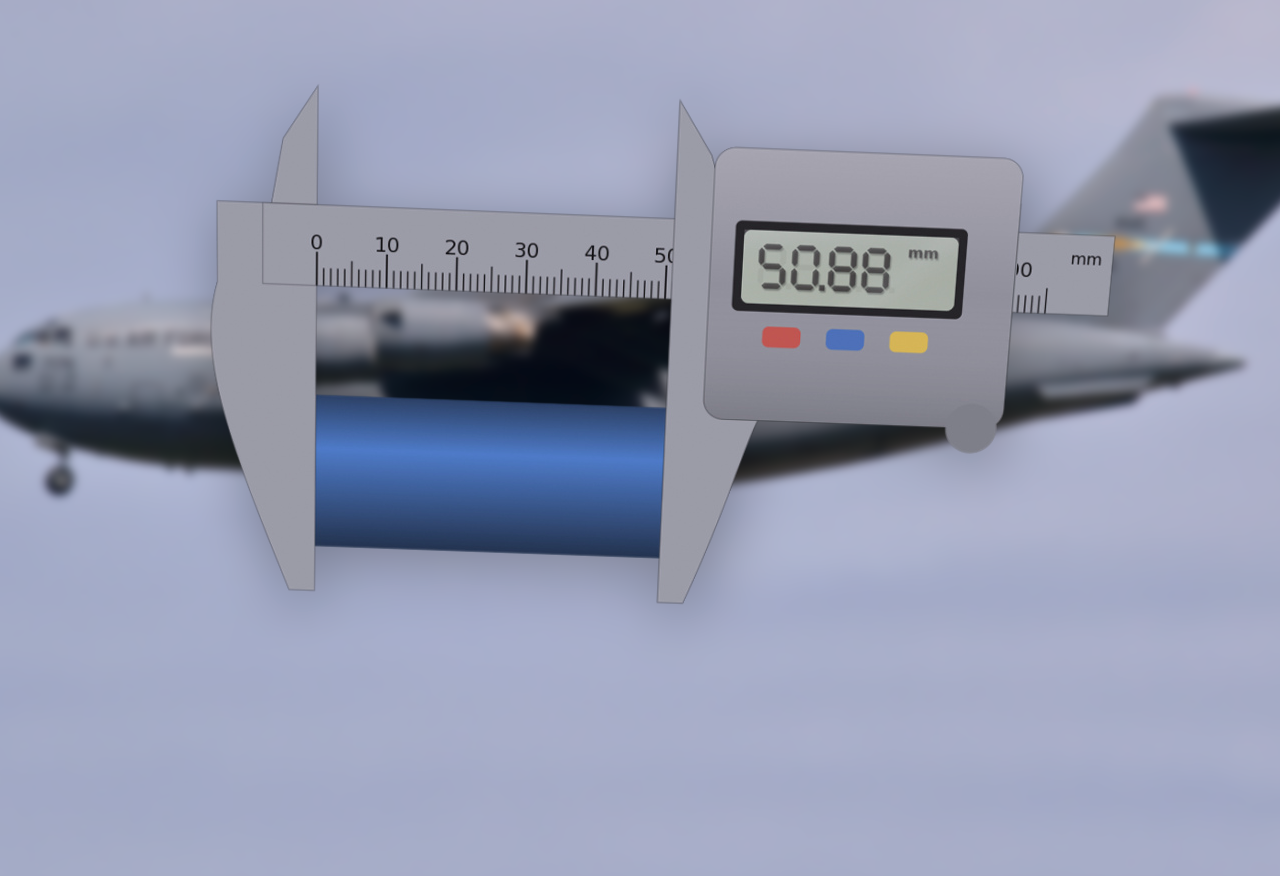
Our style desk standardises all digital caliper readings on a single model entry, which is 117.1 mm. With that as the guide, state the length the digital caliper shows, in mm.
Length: 50.88 mm
